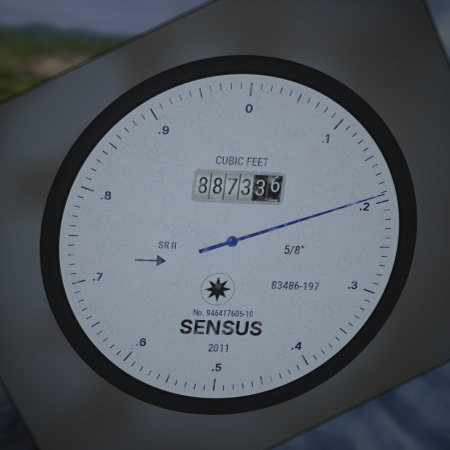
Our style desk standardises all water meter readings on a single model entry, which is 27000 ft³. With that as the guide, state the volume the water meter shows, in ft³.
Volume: 887336.19 ft³
